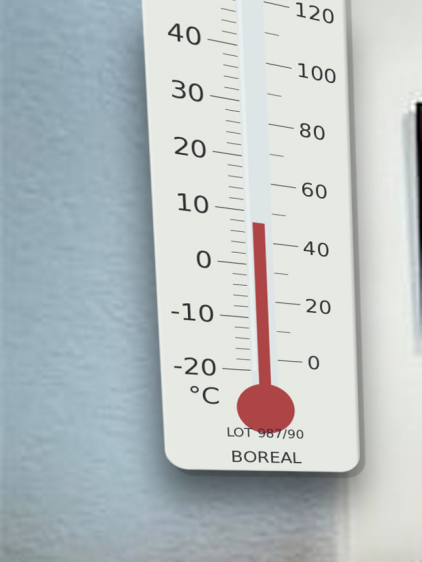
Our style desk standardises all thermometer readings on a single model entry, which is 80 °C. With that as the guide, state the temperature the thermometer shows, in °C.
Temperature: 8 °C
